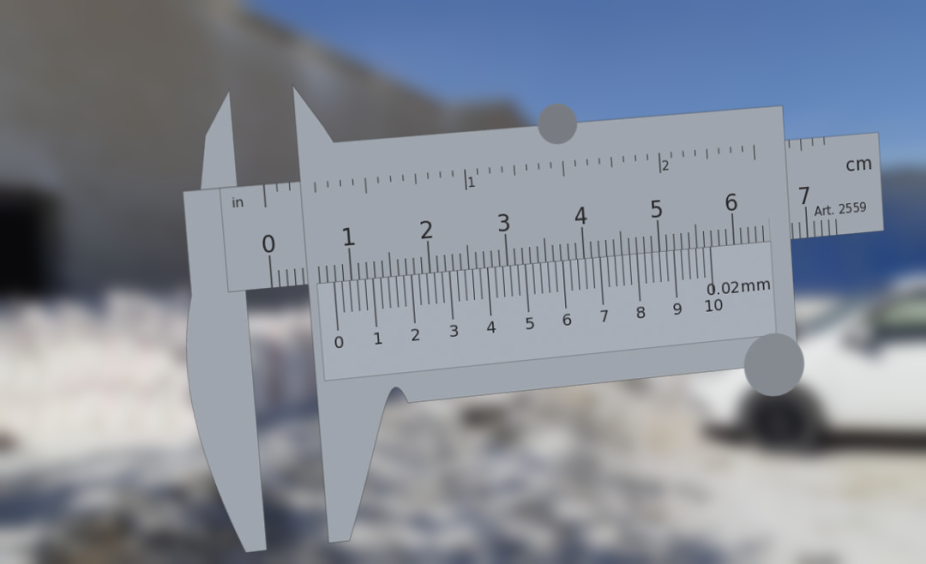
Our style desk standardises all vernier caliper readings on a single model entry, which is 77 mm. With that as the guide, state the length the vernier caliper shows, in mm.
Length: 7.8 mm
